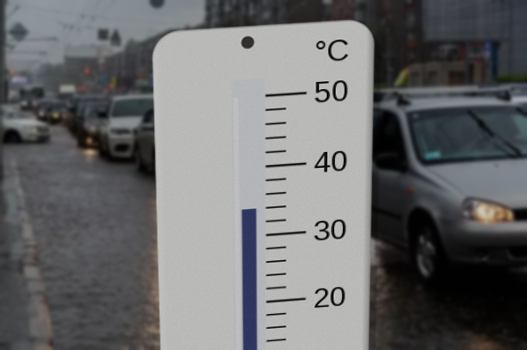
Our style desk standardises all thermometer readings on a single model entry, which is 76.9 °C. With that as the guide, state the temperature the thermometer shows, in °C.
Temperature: 34 °C
